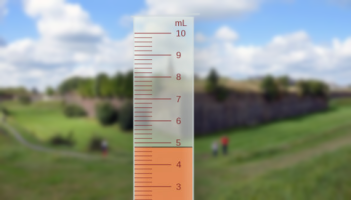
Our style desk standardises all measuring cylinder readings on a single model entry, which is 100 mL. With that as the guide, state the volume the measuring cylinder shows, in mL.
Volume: 4.8 mL
